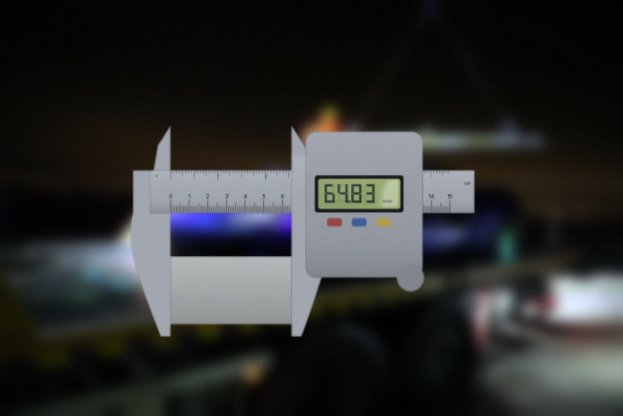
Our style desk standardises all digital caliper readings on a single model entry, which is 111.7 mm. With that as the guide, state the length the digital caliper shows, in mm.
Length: 64.83 mm
